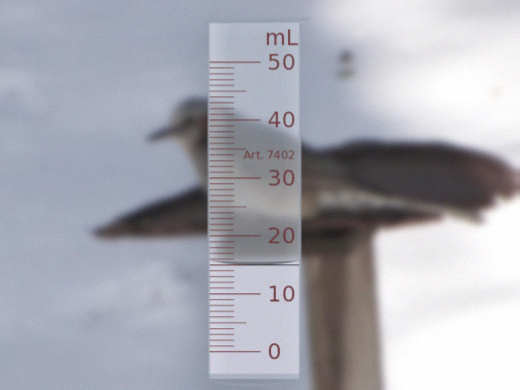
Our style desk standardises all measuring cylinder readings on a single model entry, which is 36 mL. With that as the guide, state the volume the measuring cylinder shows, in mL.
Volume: 15 mL
